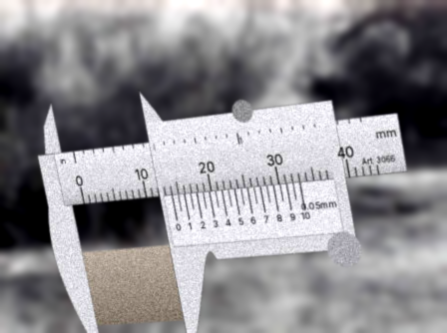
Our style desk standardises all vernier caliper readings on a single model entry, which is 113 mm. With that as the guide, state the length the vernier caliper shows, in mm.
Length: 14.0 mm
